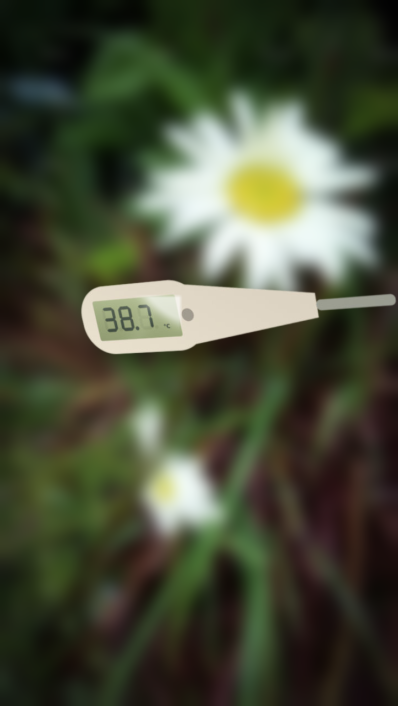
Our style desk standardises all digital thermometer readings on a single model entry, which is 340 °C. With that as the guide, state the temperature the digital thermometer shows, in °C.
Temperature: 38.7 °C
